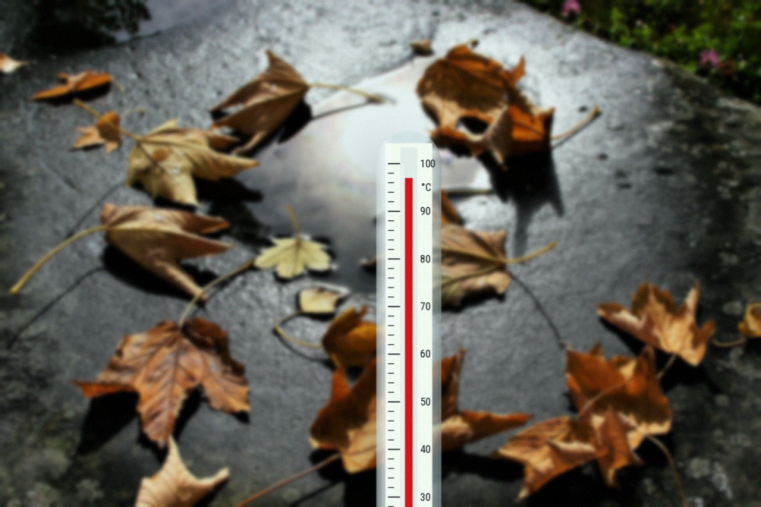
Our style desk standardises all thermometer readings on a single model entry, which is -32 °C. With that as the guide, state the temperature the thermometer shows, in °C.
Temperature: 97 °C
